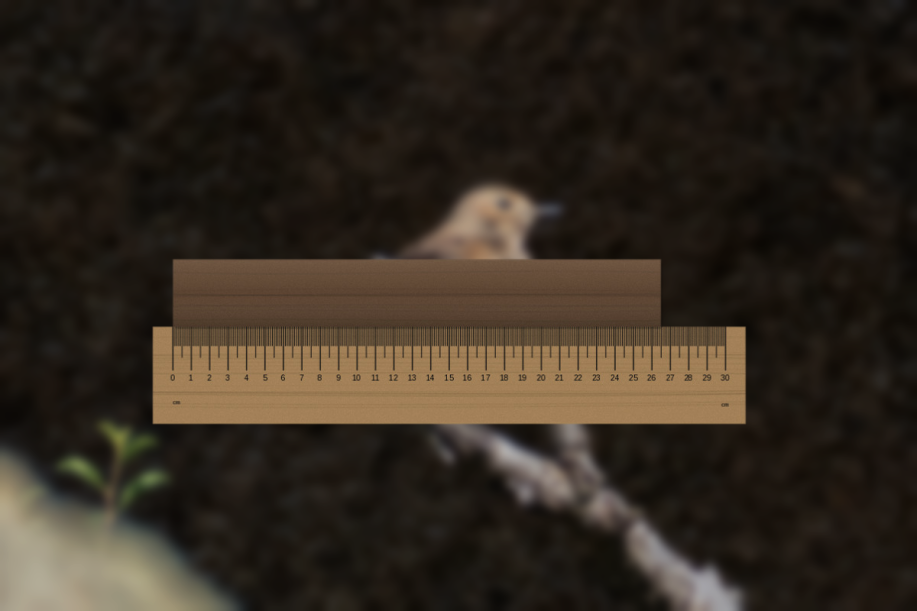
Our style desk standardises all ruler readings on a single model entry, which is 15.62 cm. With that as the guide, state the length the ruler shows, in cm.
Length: 26.5 cm
